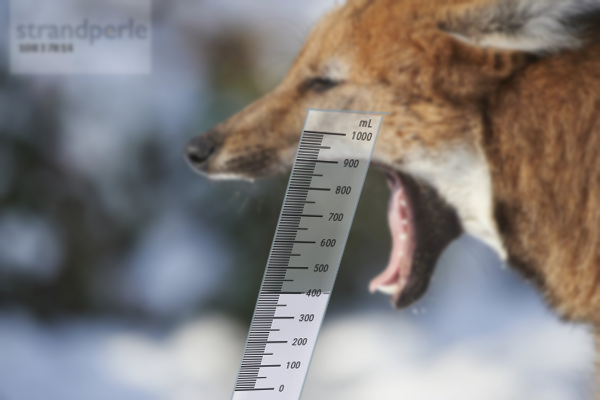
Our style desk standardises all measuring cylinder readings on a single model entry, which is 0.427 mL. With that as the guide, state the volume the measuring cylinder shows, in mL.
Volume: 400 mL
